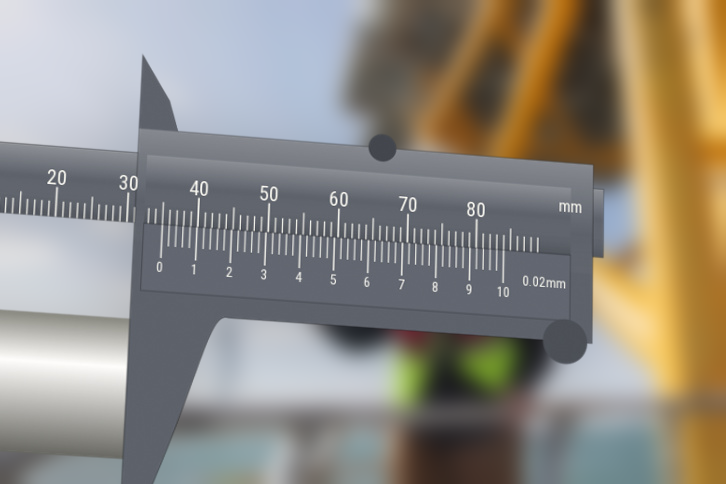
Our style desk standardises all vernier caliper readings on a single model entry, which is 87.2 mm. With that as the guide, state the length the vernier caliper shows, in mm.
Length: 35.0 mm
